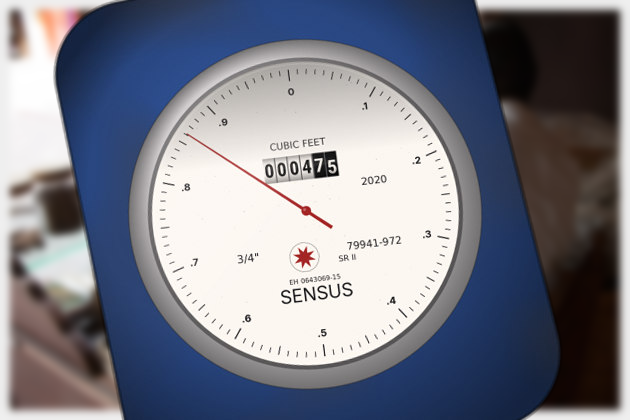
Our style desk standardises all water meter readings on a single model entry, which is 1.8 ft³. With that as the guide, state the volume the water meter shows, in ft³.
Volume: 474.86 ft³
